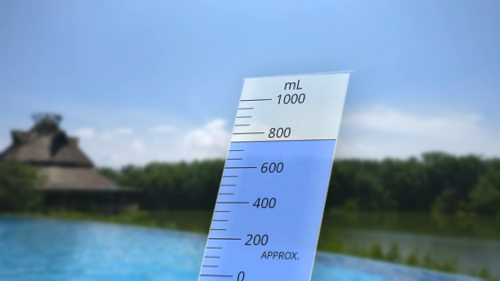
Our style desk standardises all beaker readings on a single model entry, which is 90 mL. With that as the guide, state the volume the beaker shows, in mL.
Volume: 750 mL
